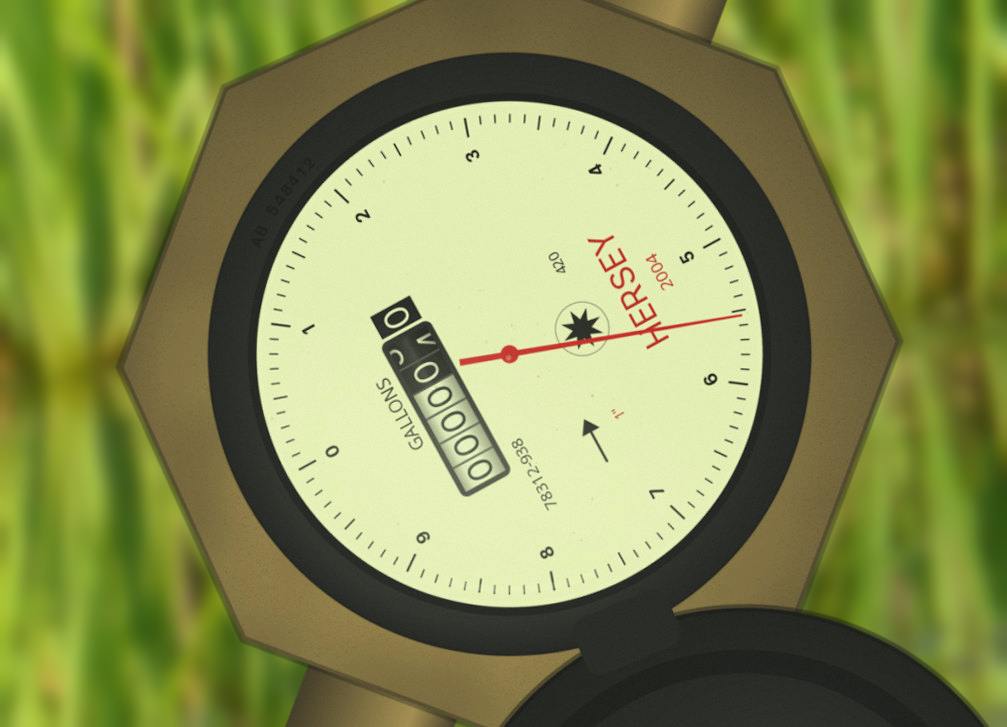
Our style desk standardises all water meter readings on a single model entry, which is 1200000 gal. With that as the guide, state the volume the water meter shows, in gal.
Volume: 35.5 gal
